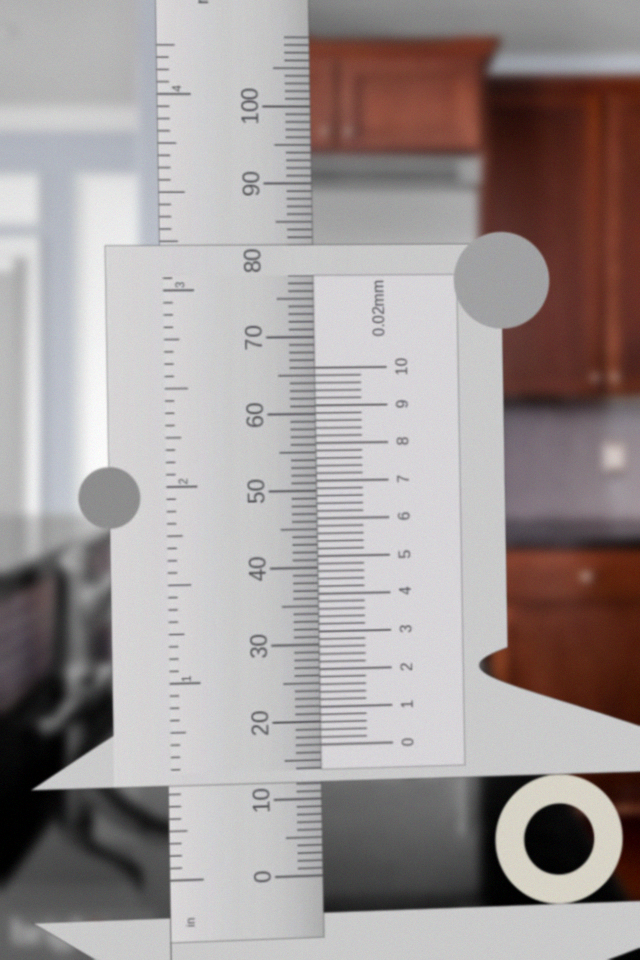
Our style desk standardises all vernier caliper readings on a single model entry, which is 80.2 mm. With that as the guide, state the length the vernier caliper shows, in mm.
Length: 17.0 mm
